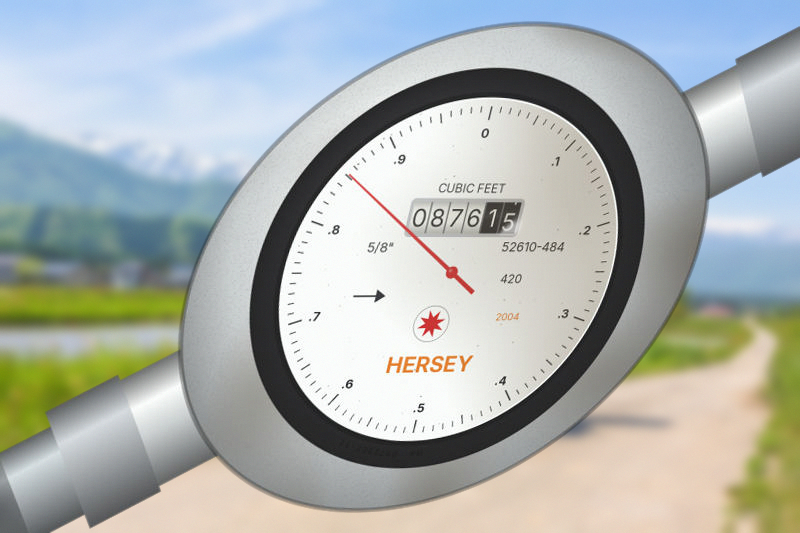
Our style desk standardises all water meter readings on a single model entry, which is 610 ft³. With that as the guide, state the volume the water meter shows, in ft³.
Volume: 87614.85 ft³
